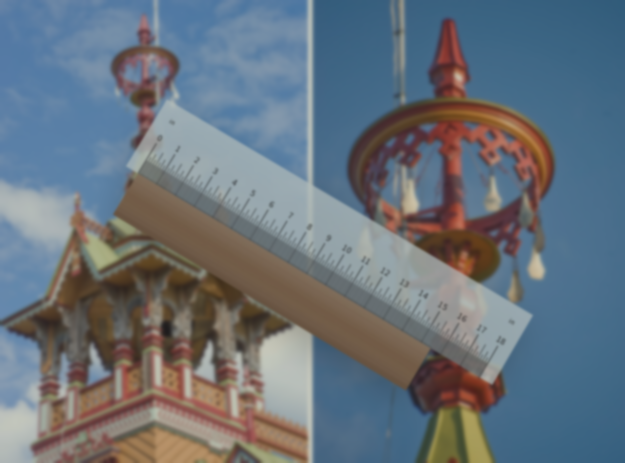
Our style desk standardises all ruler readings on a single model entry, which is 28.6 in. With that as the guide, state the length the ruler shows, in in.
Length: 15.5 in
